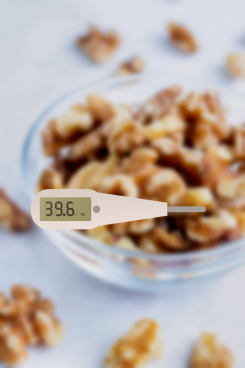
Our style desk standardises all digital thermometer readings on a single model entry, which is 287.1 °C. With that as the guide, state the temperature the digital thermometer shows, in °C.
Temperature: 39.6 °C
